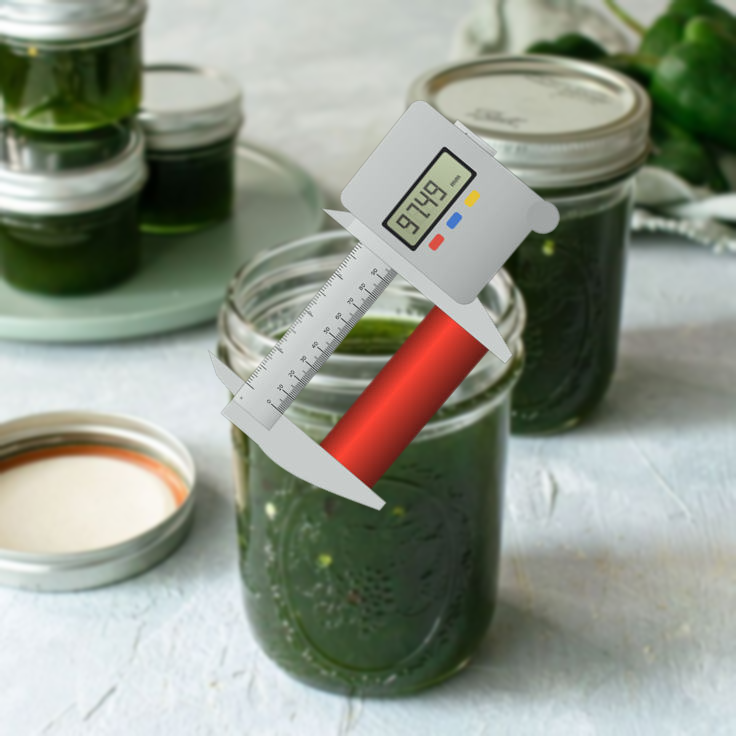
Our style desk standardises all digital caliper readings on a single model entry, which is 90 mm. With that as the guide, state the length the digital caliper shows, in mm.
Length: 97.49 mm
